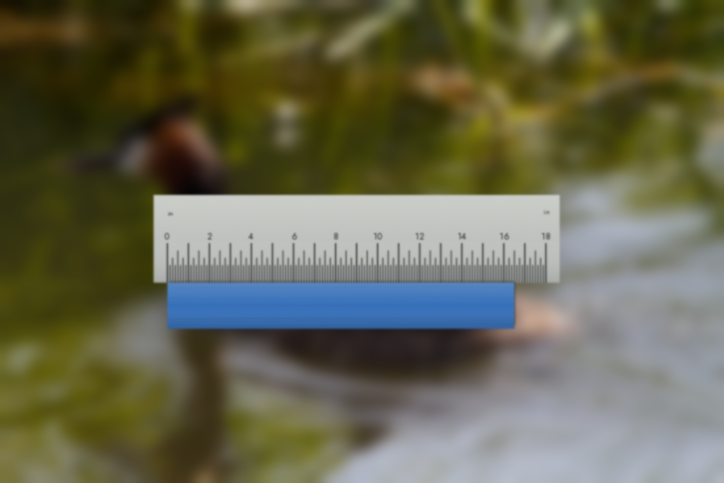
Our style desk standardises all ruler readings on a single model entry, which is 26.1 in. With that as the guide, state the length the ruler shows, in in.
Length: 16.5 in
